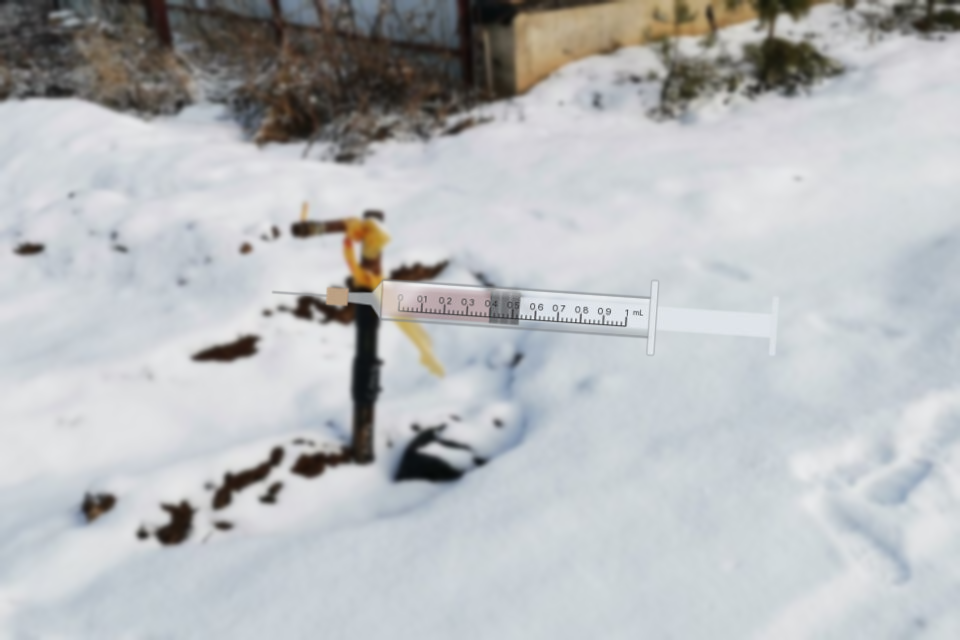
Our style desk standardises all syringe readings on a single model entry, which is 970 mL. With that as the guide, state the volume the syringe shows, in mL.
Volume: 0.4 mL
